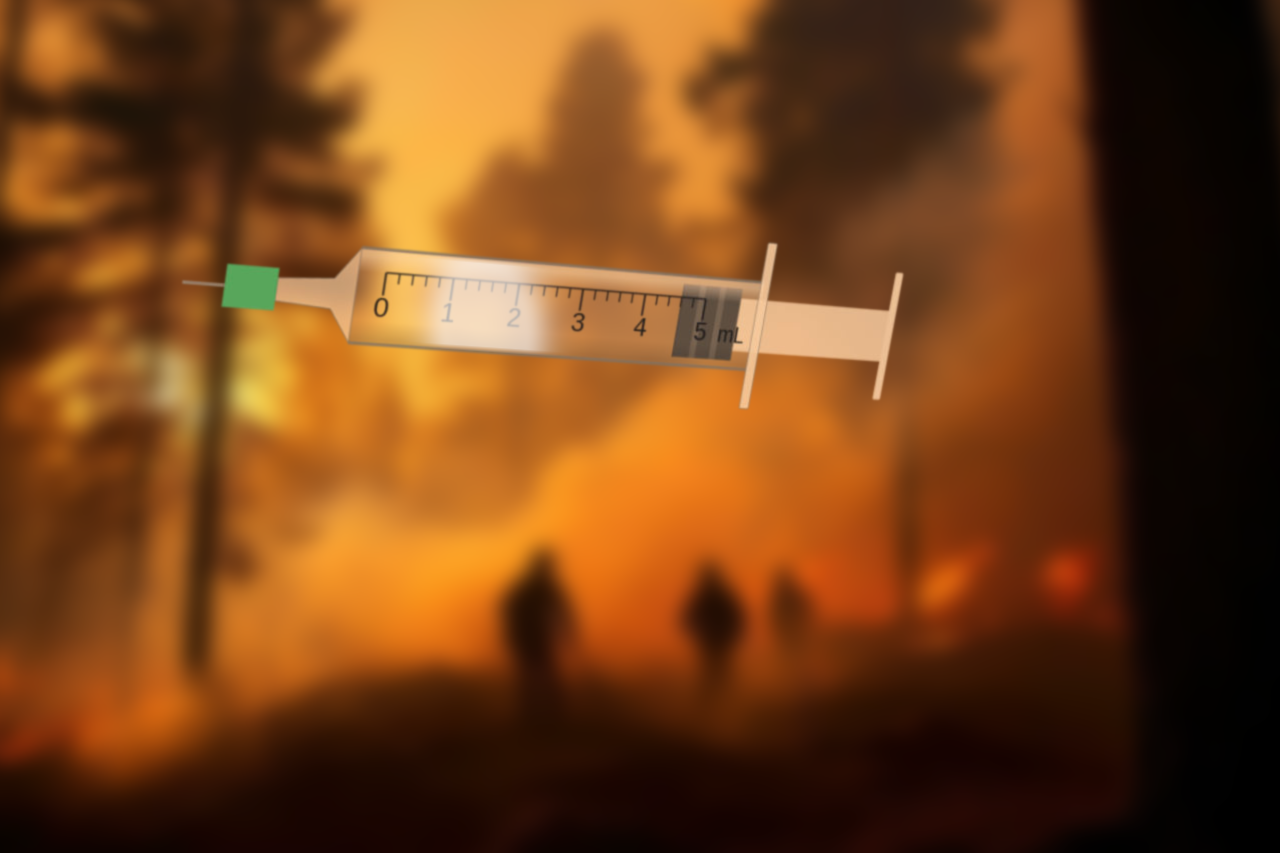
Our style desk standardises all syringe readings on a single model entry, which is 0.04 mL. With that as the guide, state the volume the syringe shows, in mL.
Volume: 4.6 mL
